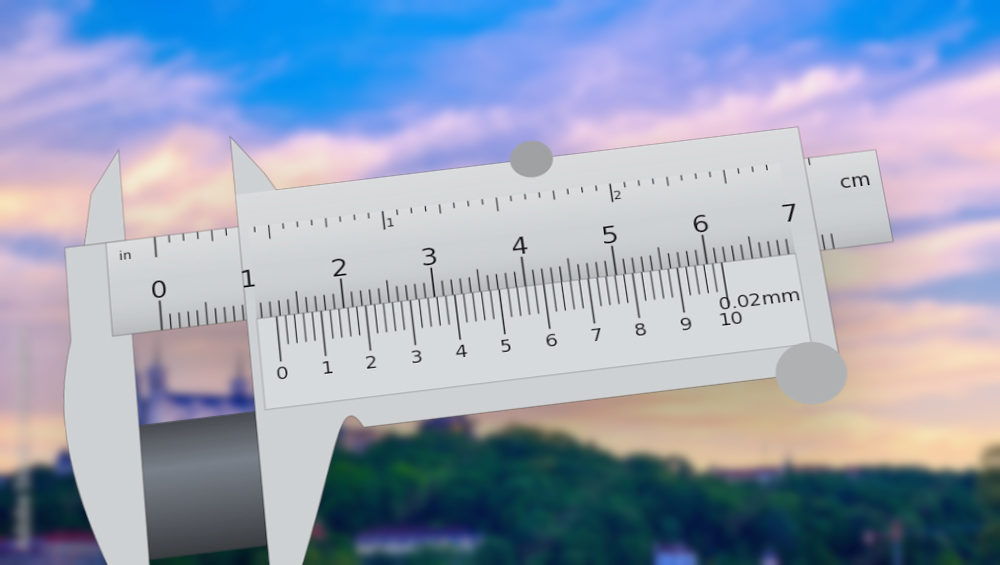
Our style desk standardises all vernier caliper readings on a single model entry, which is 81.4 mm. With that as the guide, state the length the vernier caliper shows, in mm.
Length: 12.6 mm
